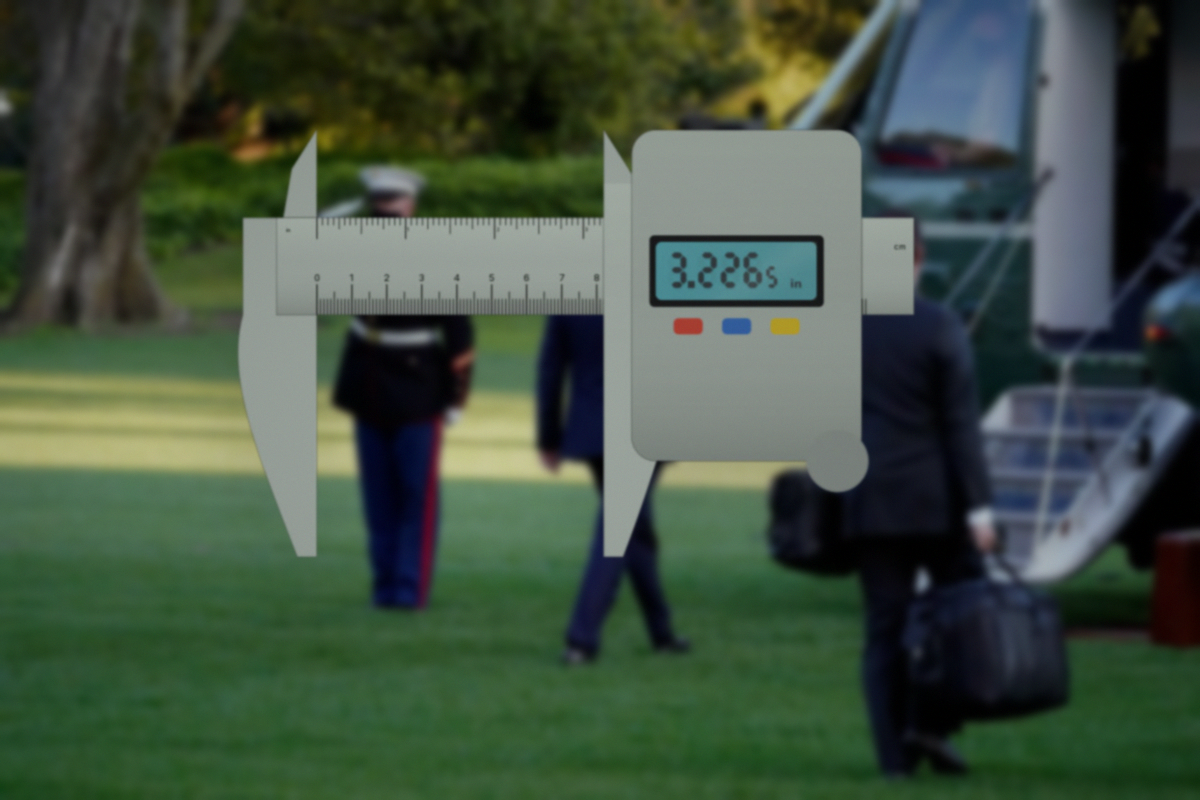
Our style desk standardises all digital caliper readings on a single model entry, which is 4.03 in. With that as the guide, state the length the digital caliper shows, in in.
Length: 3.2265 in
